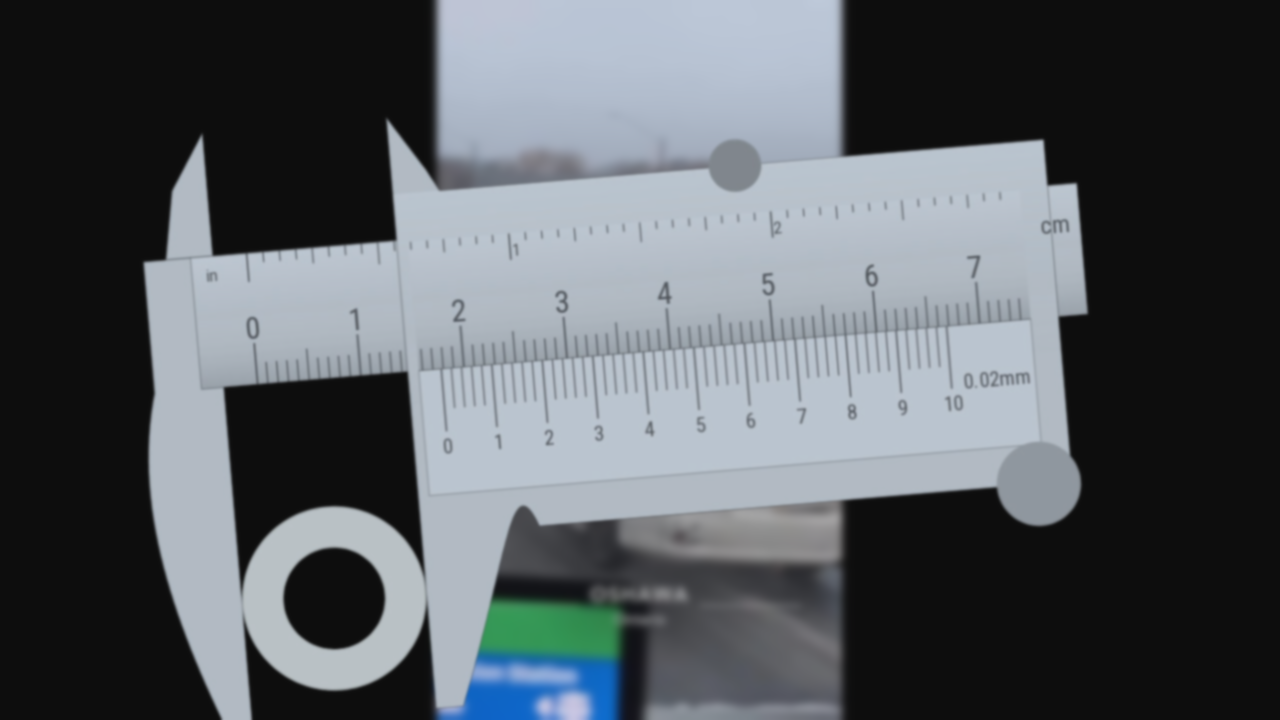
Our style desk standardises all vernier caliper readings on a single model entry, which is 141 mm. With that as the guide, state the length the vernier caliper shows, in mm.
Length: 17.8 mm
